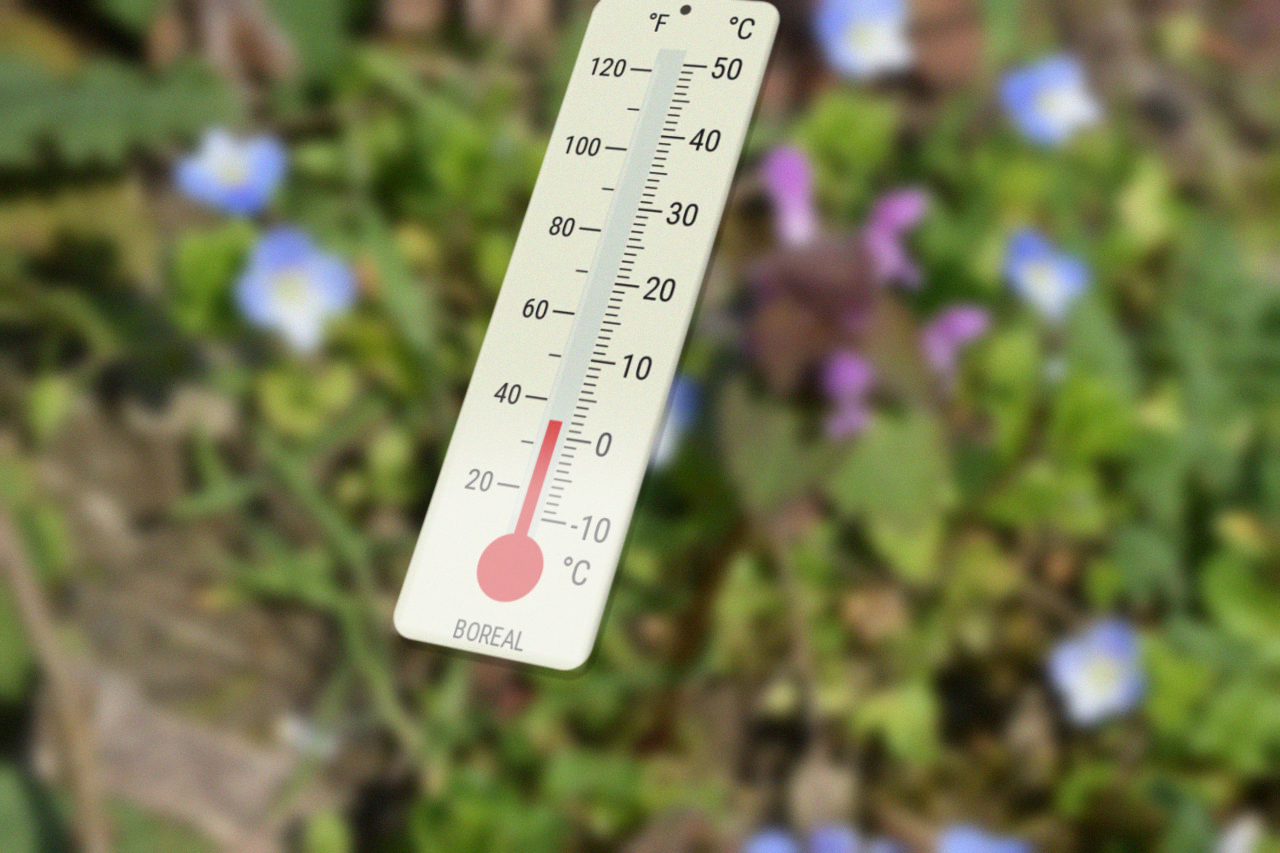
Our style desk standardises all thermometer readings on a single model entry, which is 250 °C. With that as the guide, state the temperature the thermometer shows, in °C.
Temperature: 2 °C
